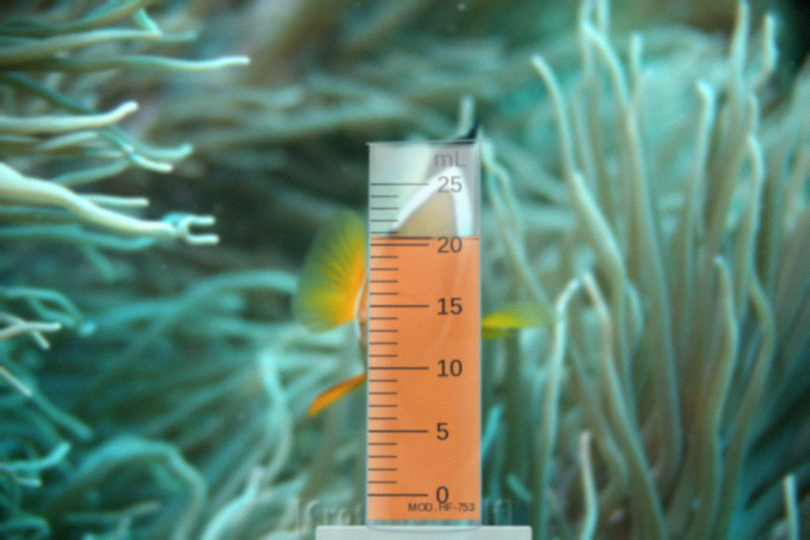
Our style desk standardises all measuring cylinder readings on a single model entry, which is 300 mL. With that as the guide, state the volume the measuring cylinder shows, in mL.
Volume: 20.5 mL
